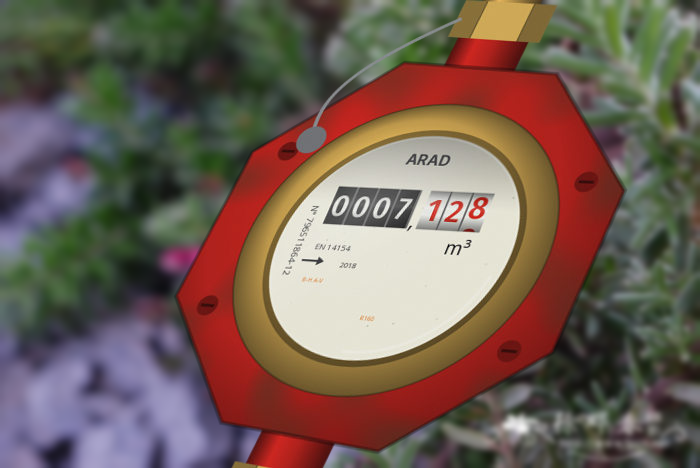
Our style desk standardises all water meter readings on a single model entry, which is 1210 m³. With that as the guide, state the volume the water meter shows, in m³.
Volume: 7.128 m³
